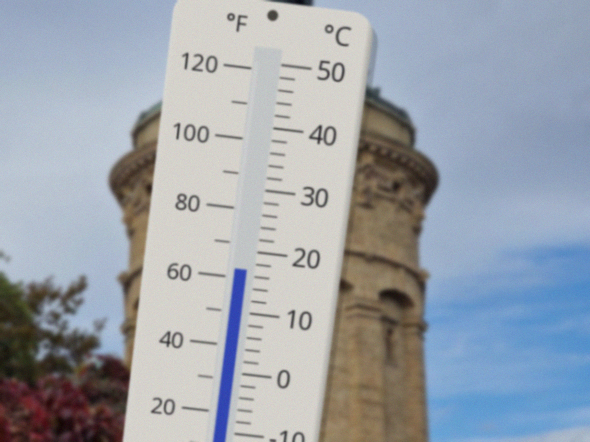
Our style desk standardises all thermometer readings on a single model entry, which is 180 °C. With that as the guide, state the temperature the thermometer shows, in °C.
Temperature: 17 °C
